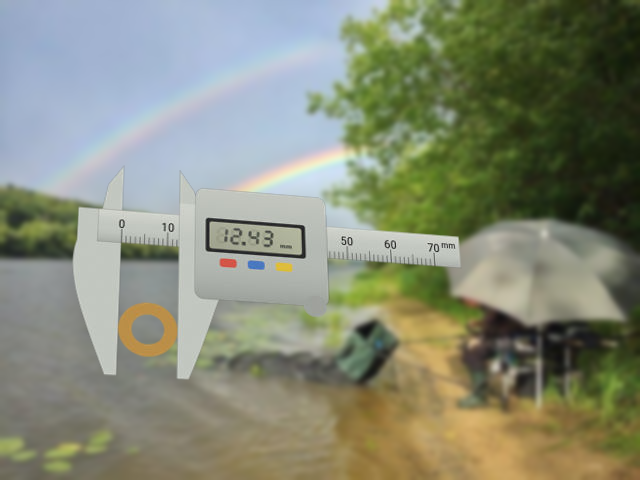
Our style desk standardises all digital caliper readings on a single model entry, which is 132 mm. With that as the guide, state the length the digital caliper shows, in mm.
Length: 12.43 mm
